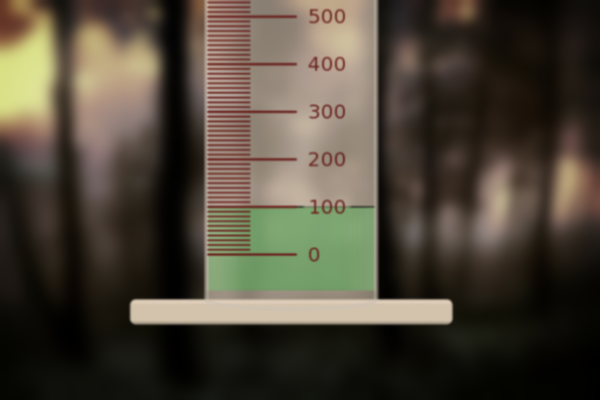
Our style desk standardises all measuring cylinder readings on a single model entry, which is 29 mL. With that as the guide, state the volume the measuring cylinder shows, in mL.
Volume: 100 mL
